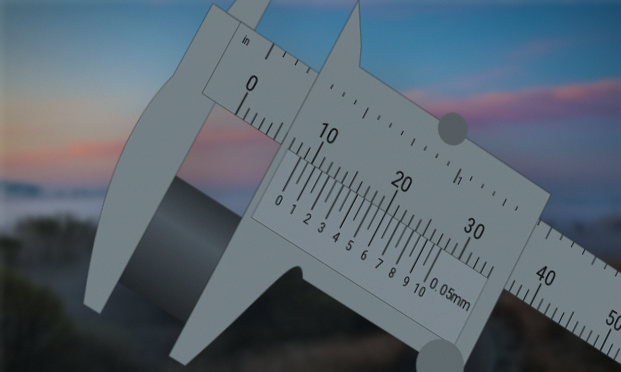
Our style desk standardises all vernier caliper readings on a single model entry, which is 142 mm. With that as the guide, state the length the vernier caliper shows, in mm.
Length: 8.6 mm
